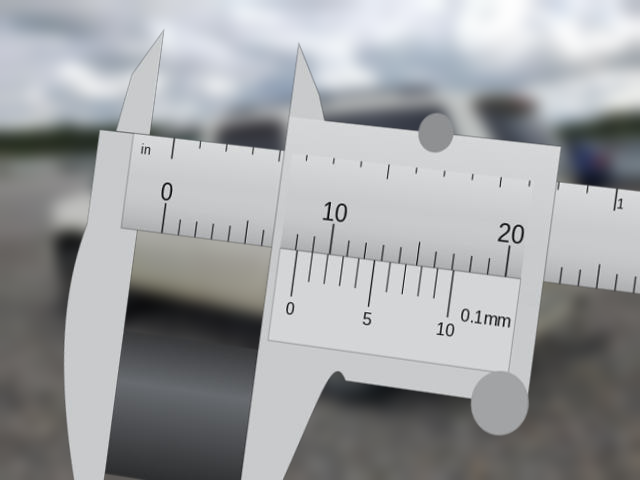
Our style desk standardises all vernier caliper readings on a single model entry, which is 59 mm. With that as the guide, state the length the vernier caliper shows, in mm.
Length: 8.1 mm
